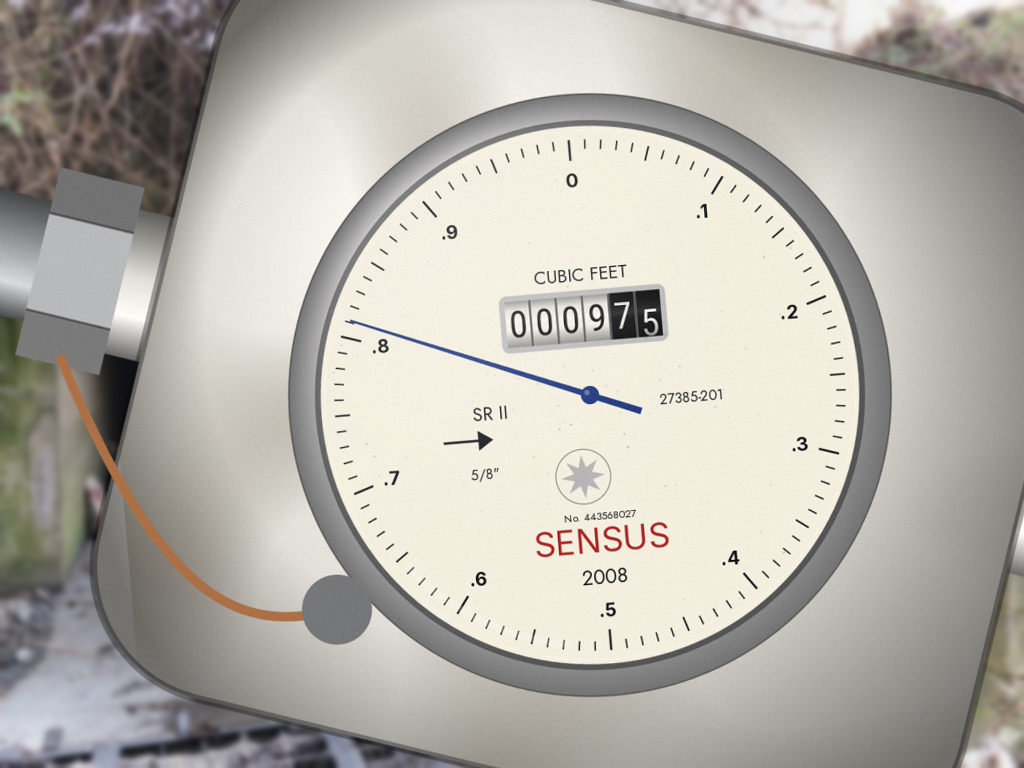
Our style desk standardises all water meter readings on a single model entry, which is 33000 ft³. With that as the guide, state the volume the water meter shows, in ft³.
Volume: 974.81 ft³
